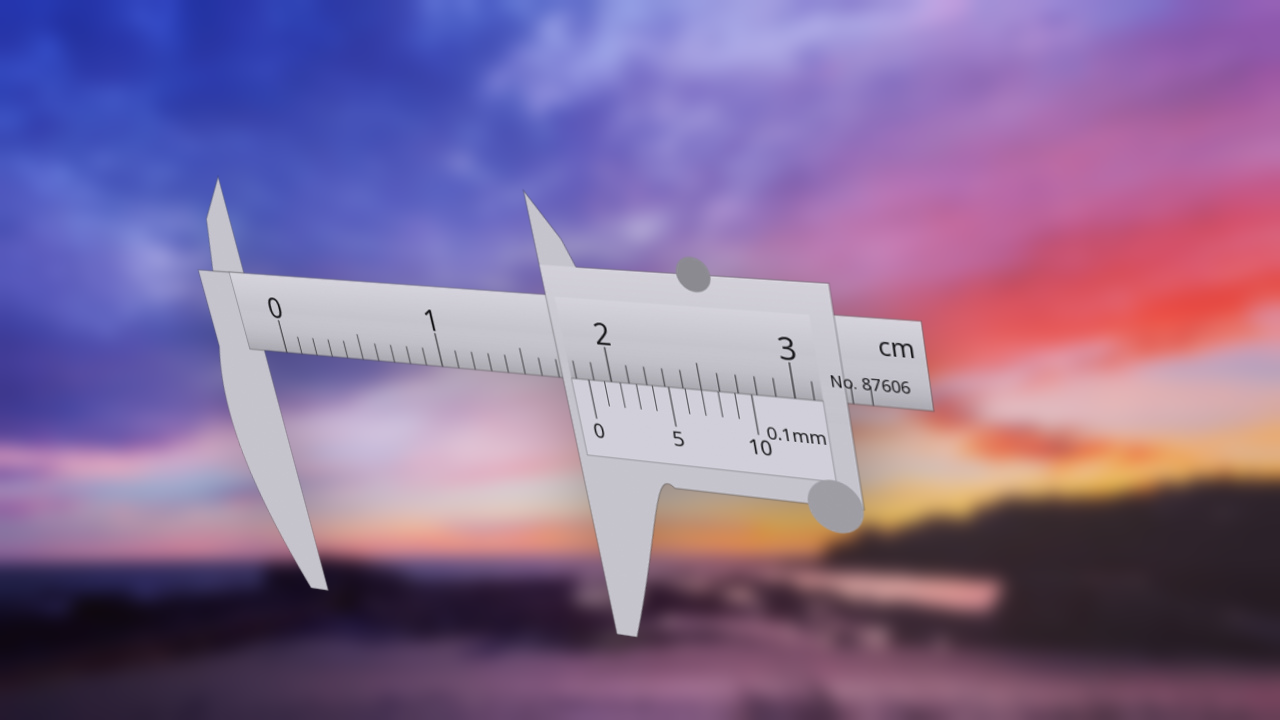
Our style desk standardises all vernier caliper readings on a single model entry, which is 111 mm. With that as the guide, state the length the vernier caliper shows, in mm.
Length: 18.7 mm
